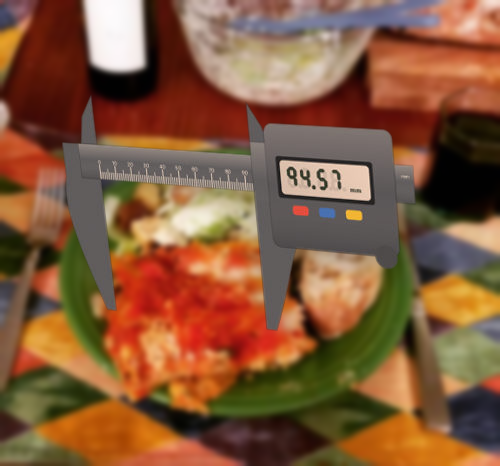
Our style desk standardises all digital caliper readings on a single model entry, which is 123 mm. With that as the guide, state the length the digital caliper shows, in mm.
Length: 94.57 mm
